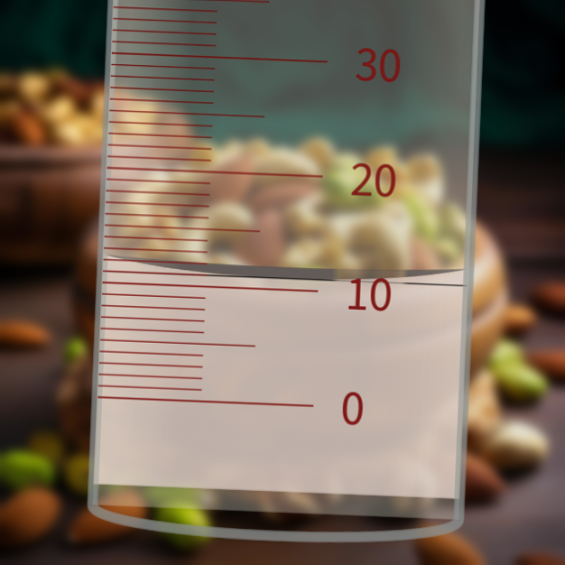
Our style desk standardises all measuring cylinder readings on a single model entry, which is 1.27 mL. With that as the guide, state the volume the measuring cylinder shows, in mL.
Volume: 11 mL
